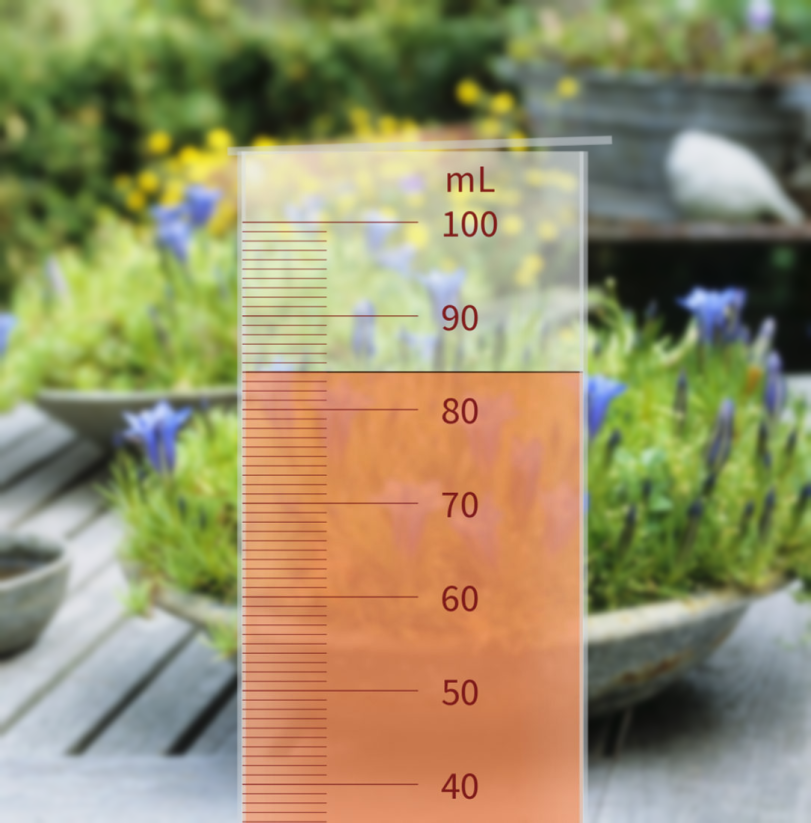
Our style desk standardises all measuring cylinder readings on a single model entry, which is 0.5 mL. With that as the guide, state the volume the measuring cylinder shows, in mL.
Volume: 84 mL
